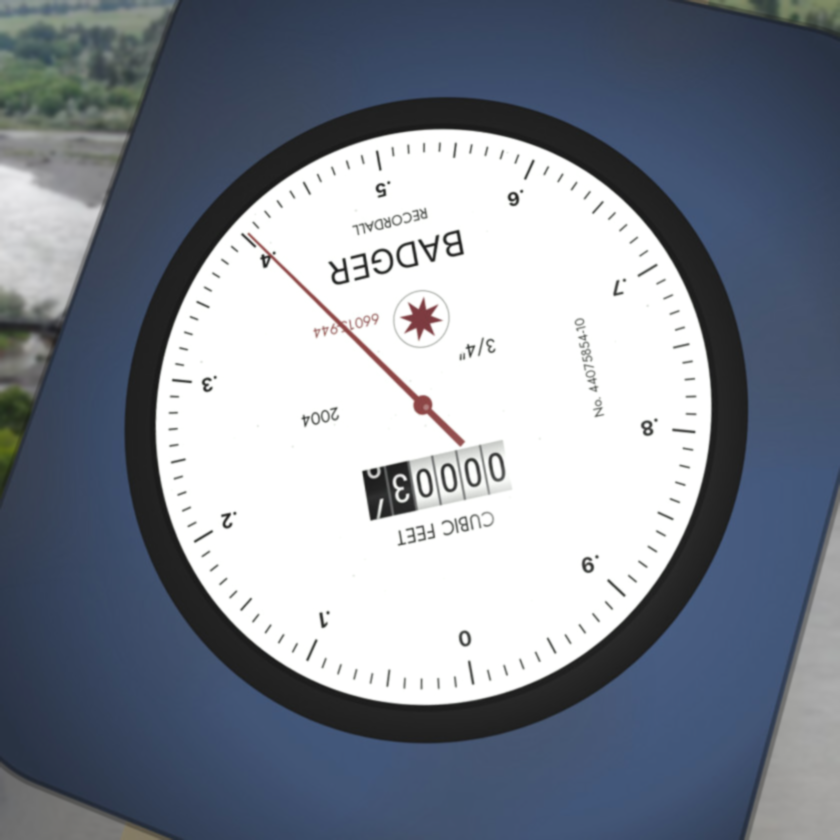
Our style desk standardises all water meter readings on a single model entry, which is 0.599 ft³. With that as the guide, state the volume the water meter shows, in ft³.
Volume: 37.40 ft³
